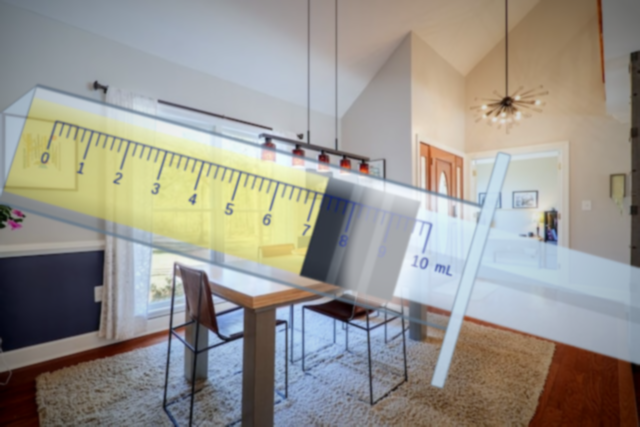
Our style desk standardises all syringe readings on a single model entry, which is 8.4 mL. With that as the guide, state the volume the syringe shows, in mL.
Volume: 7.2 mL
